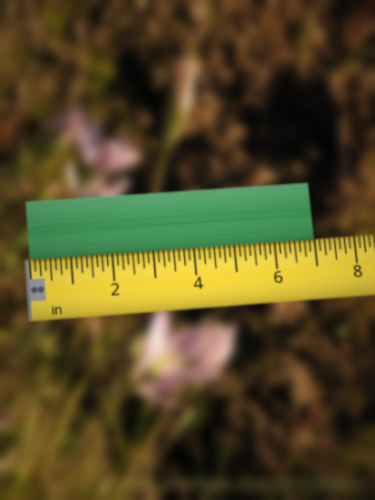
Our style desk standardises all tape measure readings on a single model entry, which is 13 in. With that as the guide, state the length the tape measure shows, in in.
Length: 7 in
